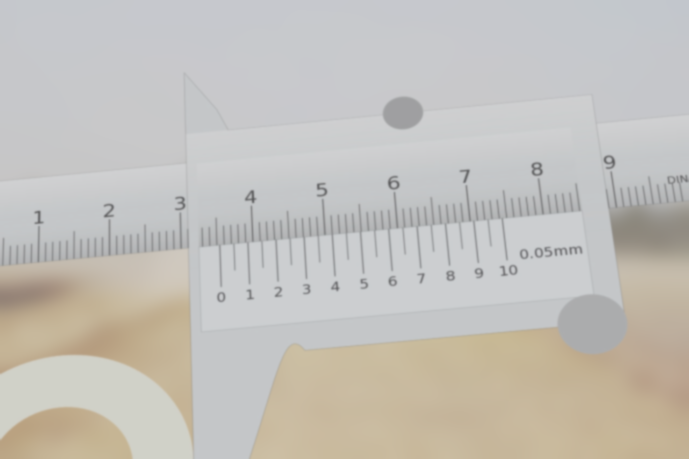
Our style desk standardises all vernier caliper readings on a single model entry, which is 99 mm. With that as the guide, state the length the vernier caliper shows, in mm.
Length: 35.4 mm
